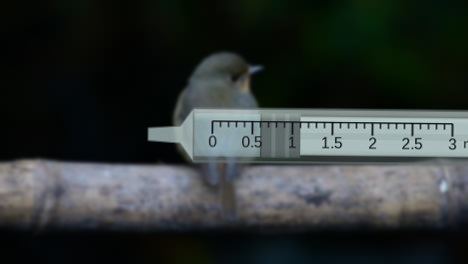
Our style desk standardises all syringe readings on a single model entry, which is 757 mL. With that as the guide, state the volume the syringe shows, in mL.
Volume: 0.6 mL
